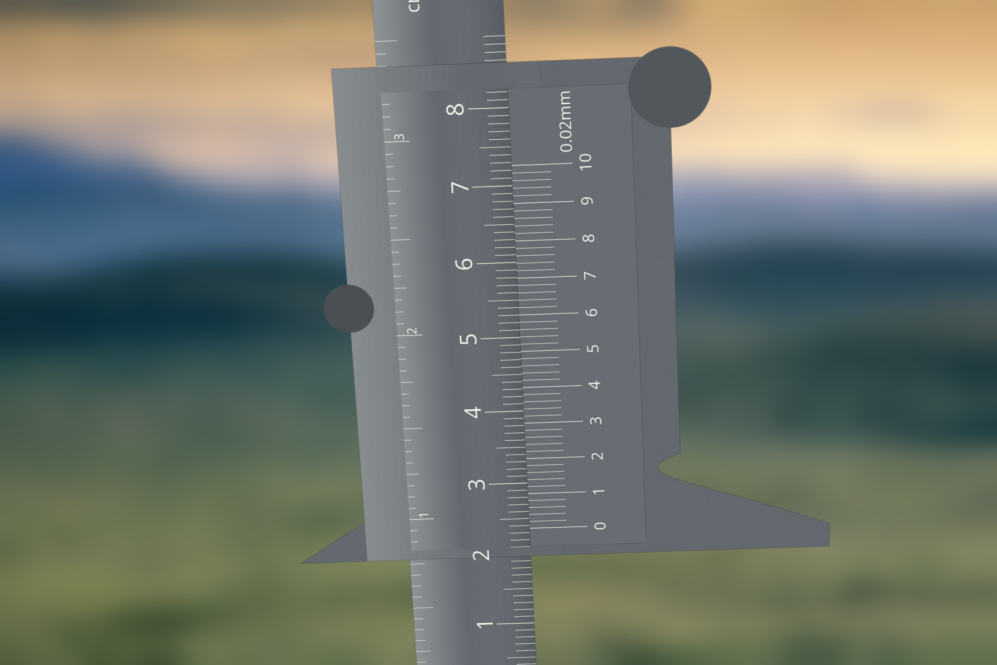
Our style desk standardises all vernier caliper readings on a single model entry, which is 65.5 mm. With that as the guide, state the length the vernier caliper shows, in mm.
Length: 23.6 mm
